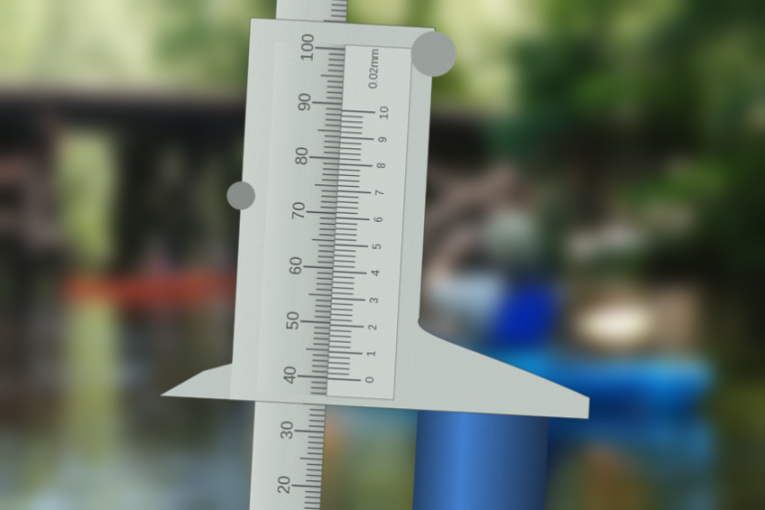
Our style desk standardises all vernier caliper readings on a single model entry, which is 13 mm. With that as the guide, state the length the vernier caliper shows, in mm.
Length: 39.8 mm
